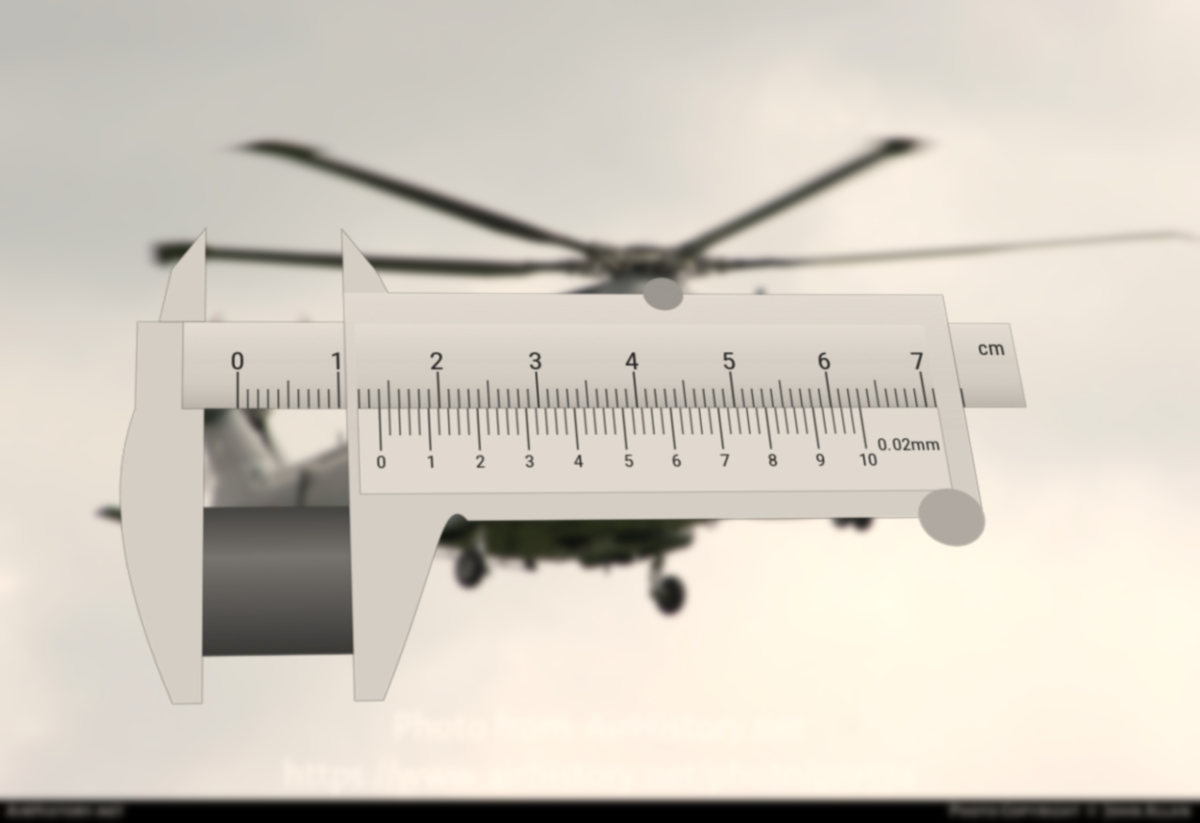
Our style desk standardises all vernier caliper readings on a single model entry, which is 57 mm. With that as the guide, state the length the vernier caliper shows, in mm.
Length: 14.0 mm
